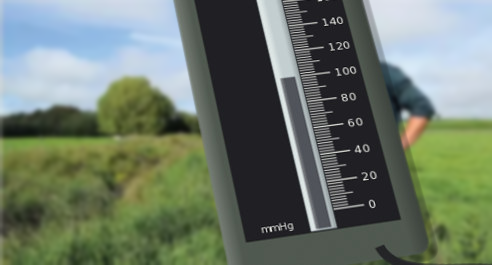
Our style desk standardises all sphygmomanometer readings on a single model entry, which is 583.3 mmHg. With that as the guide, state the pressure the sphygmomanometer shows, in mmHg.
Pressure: 100 mmHg
